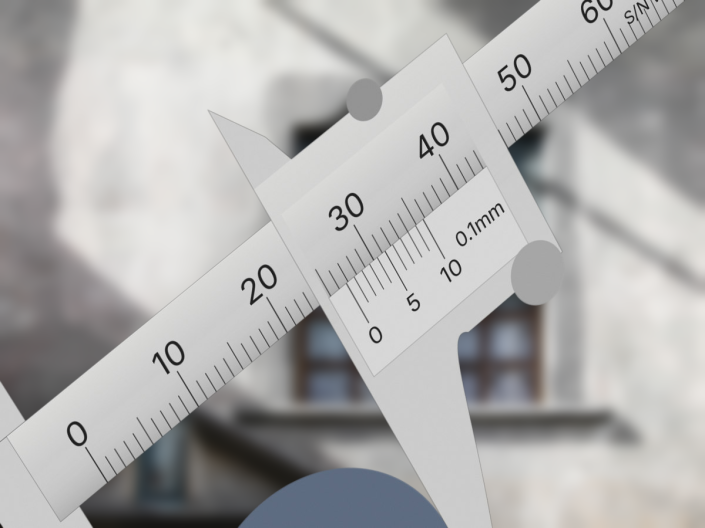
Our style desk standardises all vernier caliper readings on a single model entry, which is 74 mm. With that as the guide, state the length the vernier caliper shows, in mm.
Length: 26.8 mm
